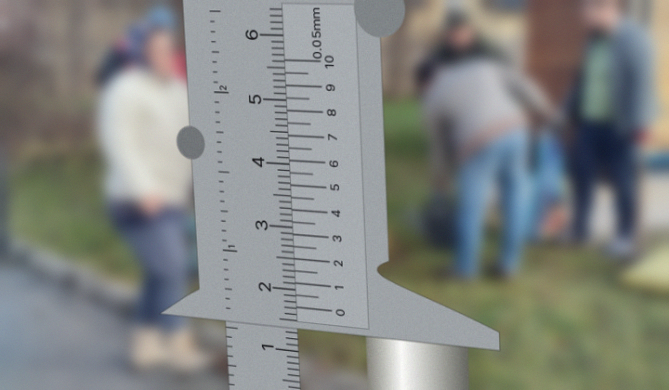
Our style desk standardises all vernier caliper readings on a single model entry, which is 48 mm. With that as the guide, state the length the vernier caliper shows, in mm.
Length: 17.2 mm
